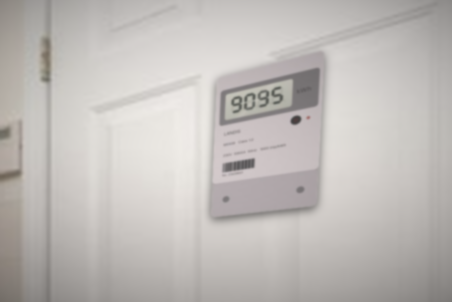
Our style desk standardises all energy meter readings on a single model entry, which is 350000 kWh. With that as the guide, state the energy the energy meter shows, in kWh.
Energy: 9095 kWh
